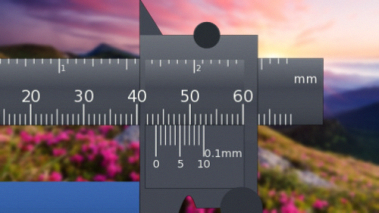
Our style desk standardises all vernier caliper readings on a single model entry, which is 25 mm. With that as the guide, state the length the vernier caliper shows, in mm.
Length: 43.6 mm
